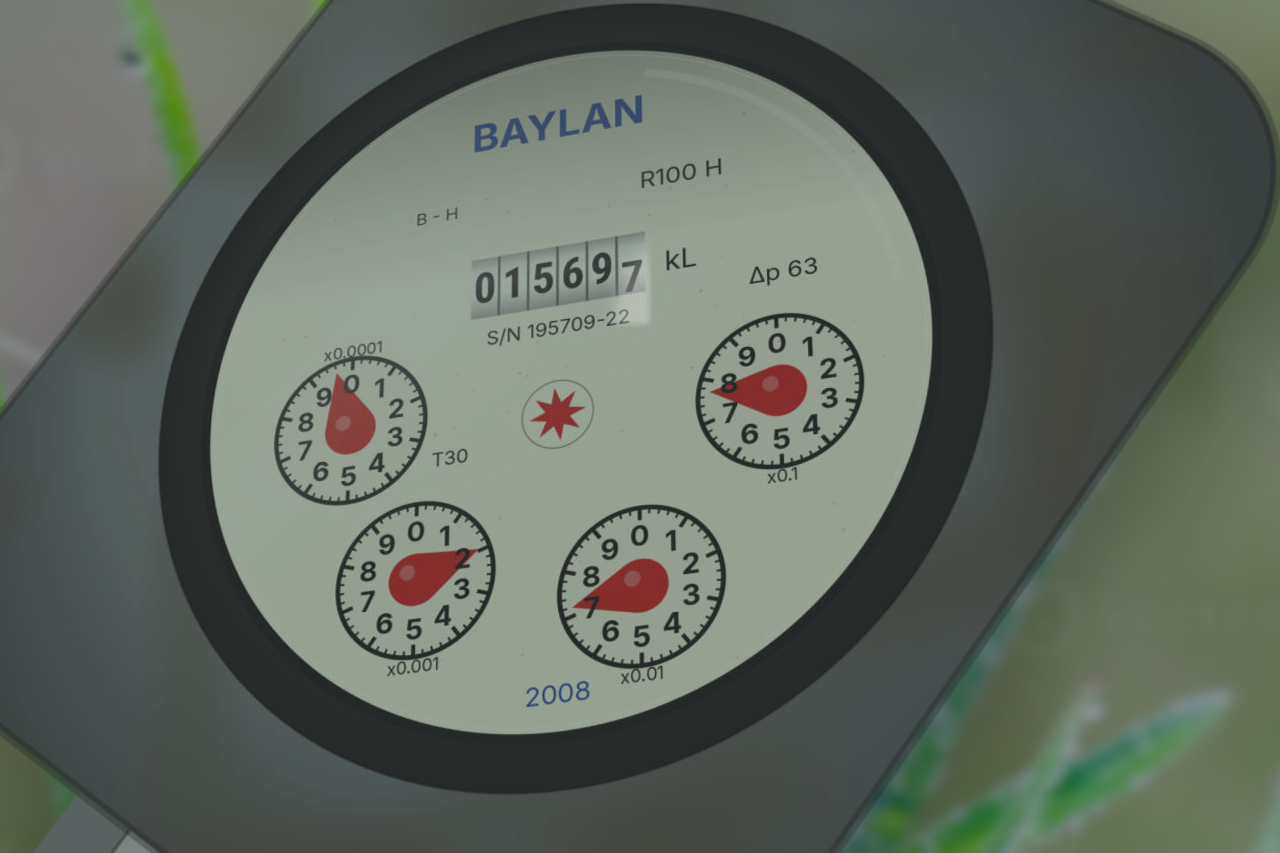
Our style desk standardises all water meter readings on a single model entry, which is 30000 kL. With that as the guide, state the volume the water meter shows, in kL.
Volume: 15696.7719 kL
